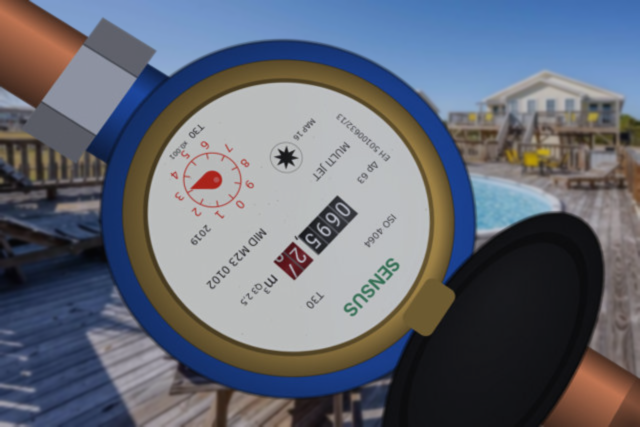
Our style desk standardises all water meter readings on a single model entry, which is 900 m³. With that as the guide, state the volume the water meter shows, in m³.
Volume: 695.273 m³
